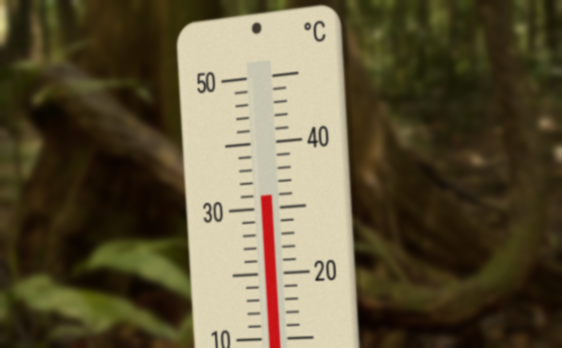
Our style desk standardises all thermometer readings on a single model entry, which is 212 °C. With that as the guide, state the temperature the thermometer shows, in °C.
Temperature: 32 °C
